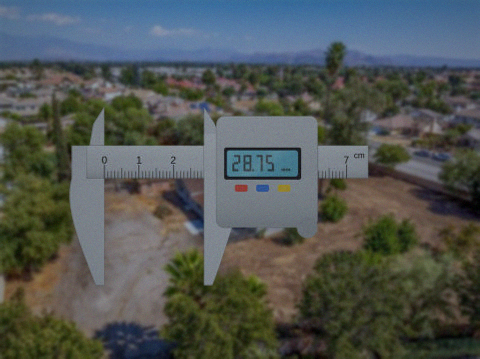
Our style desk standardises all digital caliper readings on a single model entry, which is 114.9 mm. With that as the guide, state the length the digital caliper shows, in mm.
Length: 28.75 mm
